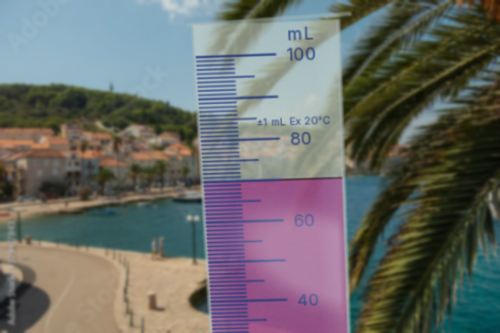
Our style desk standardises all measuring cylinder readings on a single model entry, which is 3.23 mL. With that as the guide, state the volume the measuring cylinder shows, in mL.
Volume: 70 mL
